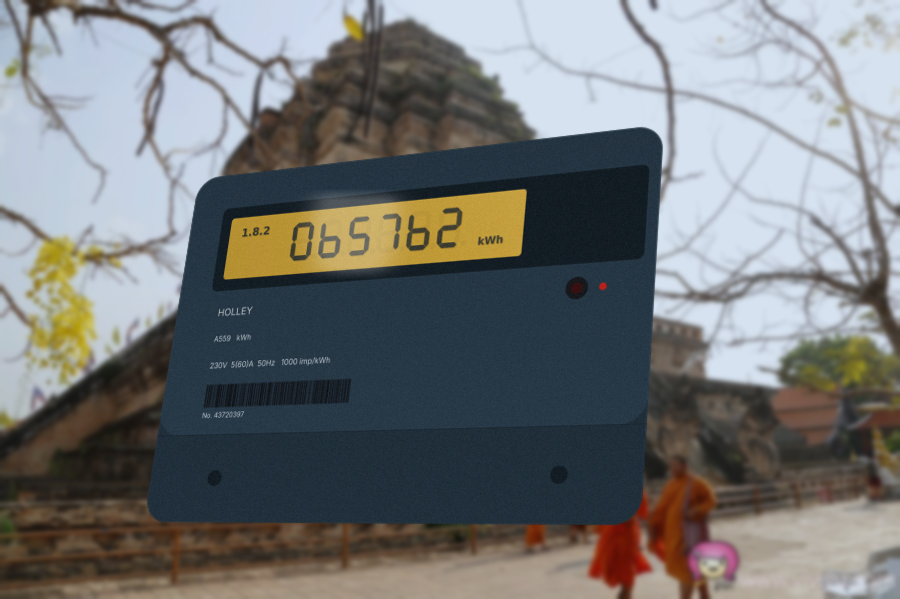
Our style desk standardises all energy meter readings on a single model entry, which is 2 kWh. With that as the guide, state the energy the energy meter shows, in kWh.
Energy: 65762 kWh
